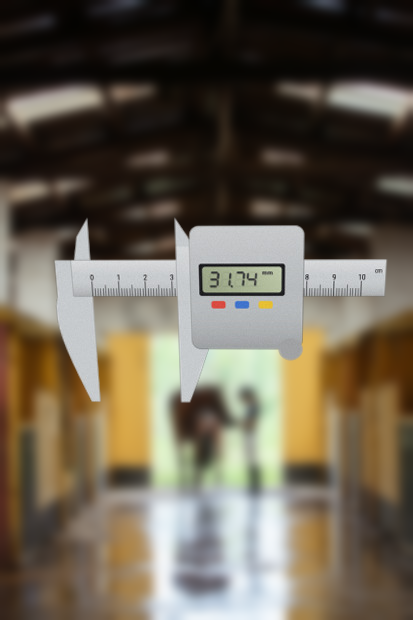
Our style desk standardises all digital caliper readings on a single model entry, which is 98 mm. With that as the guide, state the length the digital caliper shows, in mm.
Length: 31.74 mm
